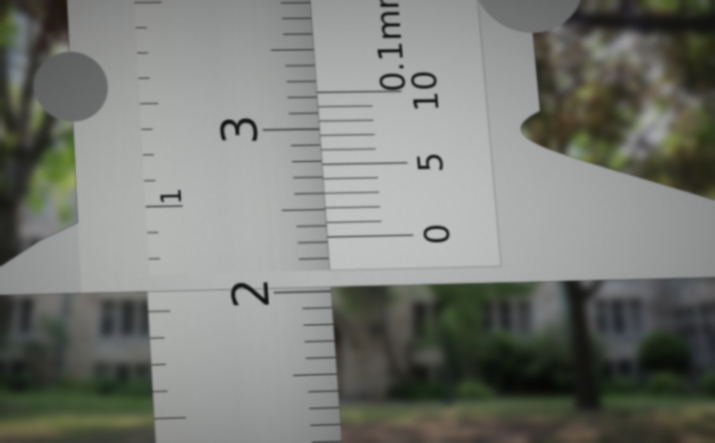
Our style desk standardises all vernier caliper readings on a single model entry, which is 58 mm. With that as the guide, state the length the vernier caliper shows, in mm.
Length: 23.3 mm
